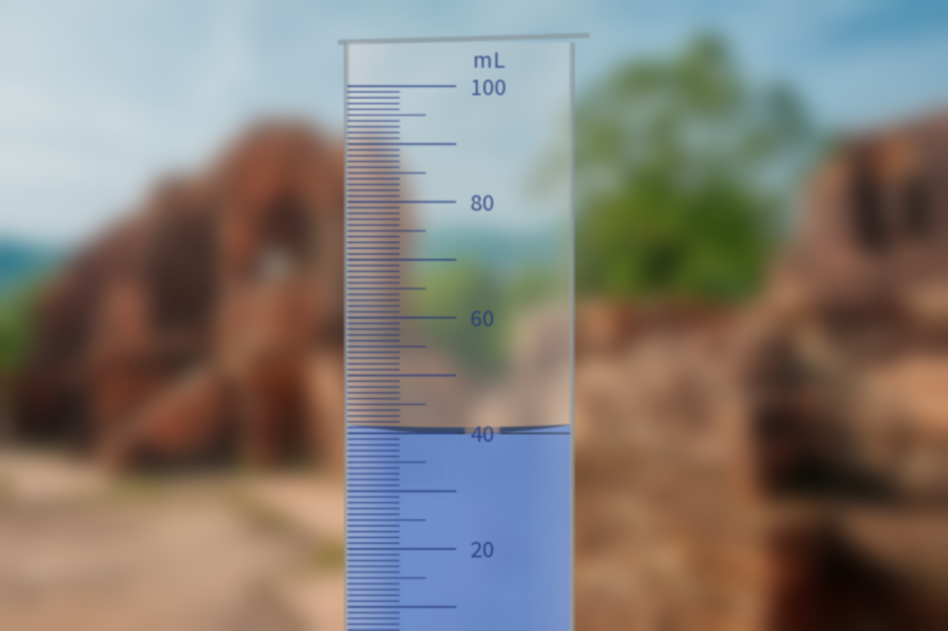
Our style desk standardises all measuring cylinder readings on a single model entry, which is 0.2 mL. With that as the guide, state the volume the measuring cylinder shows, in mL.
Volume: 40 mL
